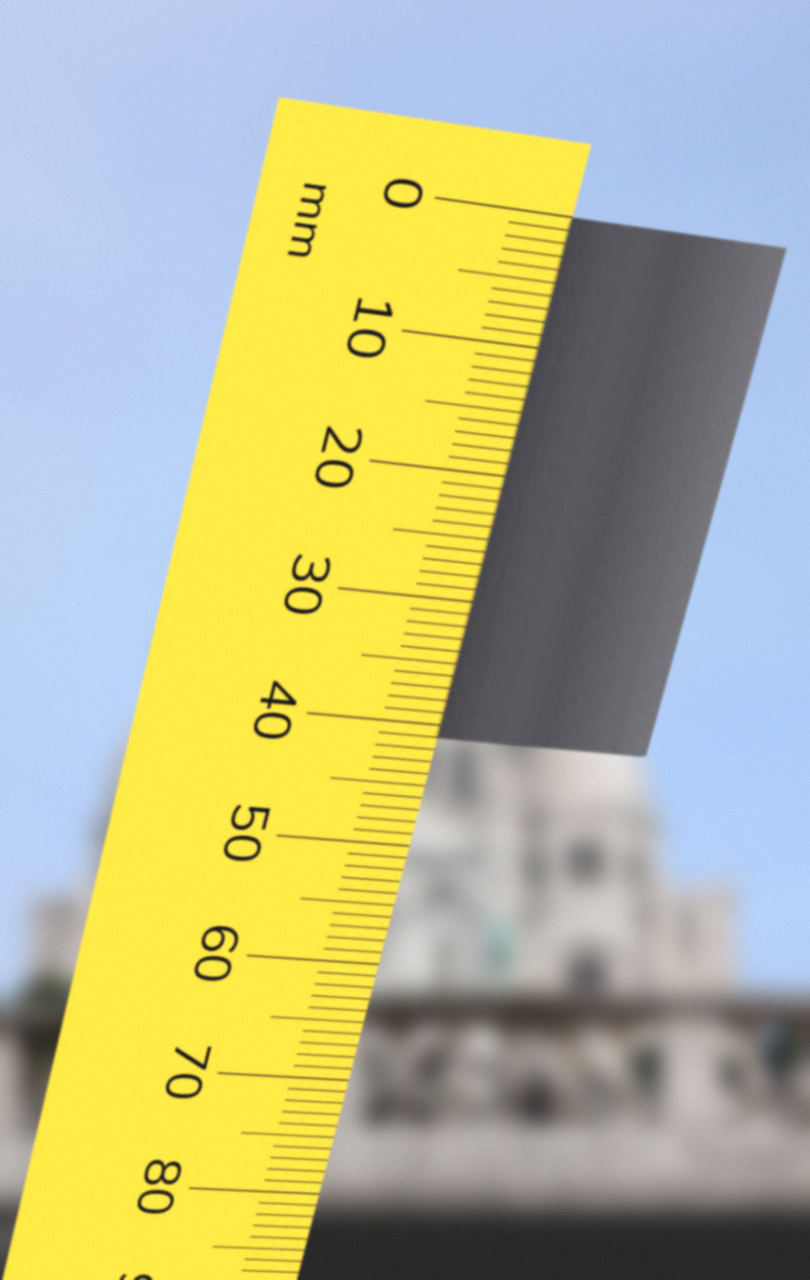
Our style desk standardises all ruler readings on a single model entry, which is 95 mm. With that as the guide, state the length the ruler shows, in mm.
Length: 41 mm
